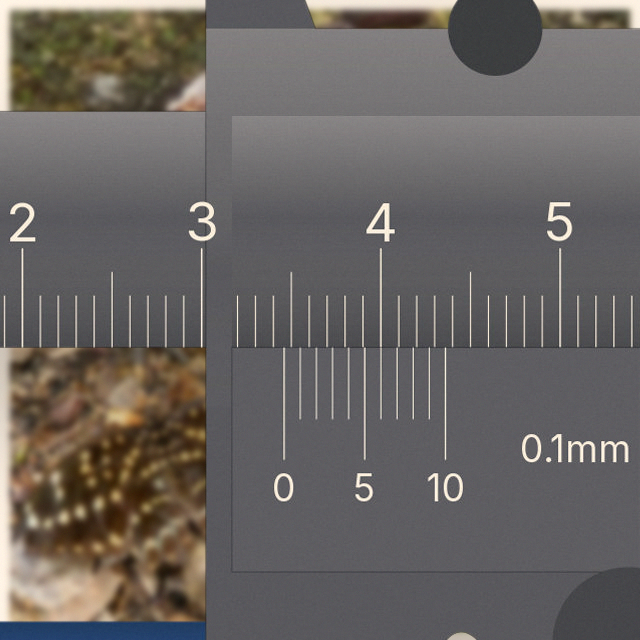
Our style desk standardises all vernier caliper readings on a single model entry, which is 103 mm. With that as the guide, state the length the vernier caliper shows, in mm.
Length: 34.6 mm
